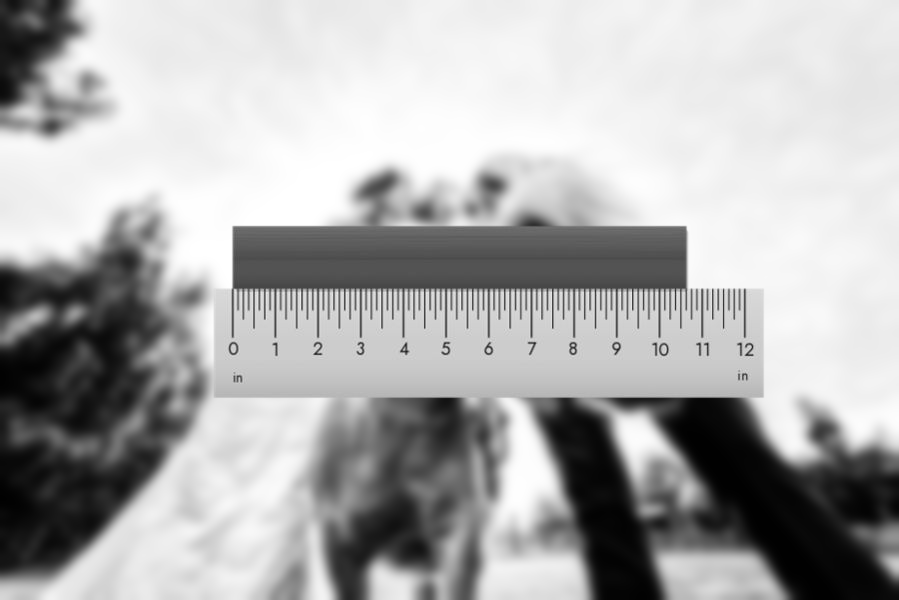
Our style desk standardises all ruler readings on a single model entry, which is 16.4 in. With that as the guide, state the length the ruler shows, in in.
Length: 10.625 in
